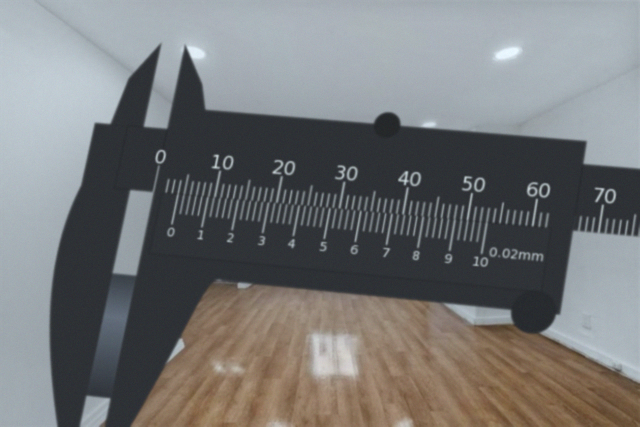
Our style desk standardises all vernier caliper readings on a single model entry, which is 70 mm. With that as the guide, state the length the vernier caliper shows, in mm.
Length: 4.0 mm
